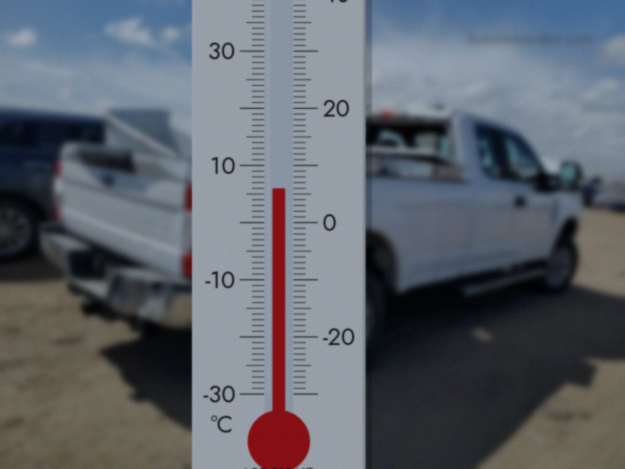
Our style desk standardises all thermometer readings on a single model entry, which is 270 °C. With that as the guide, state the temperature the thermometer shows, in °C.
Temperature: 6 °C
